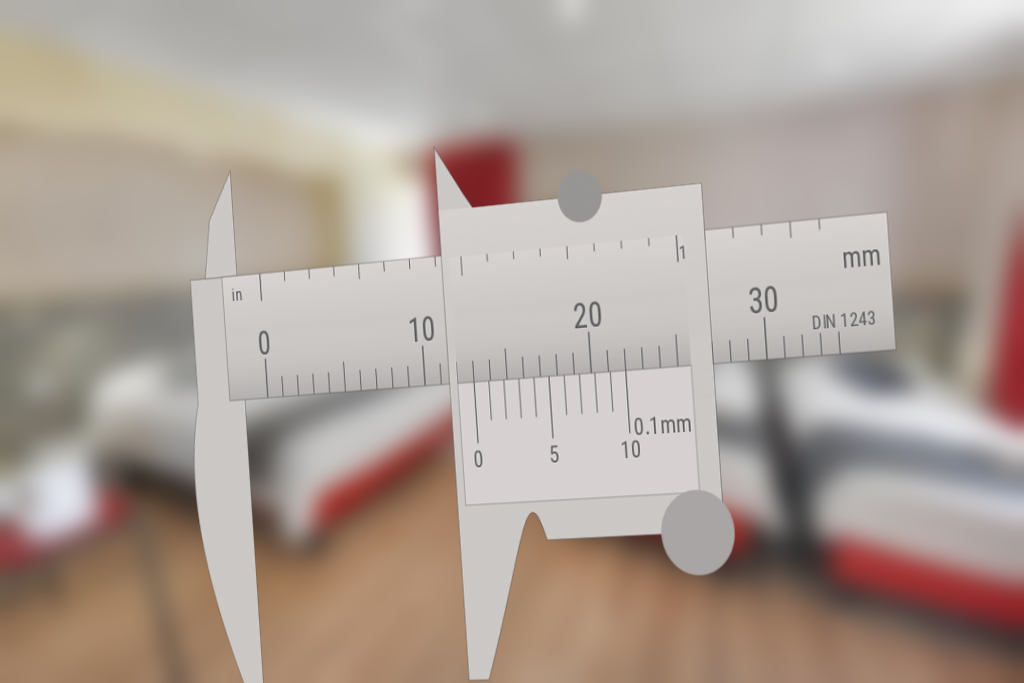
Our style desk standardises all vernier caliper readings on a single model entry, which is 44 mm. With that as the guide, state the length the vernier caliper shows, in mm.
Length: 13.0 mm
